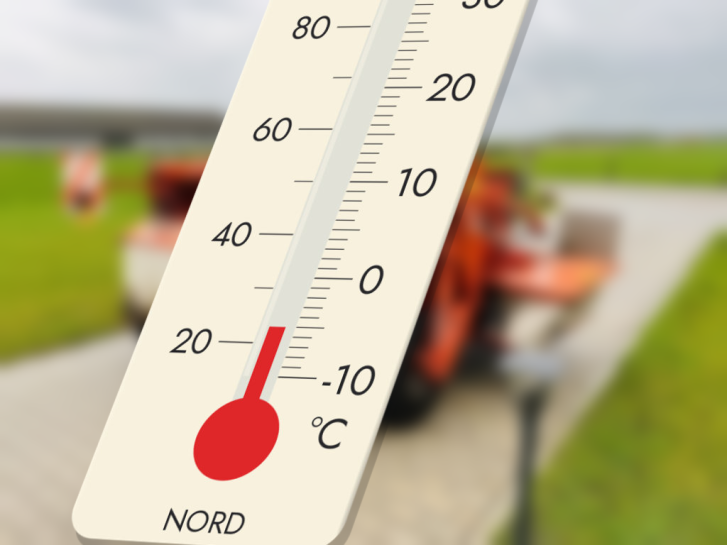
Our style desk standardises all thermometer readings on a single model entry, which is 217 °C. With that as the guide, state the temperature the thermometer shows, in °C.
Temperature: -5 °C
